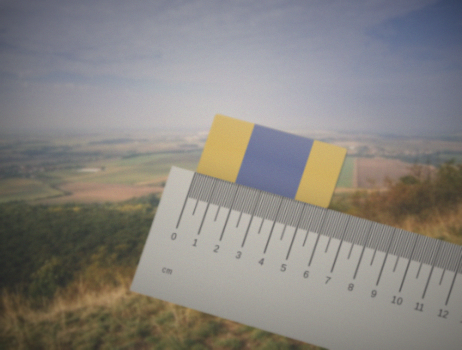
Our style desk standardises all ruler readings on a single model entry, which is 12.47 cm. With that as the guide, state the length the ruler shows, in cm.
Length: 6 cm
